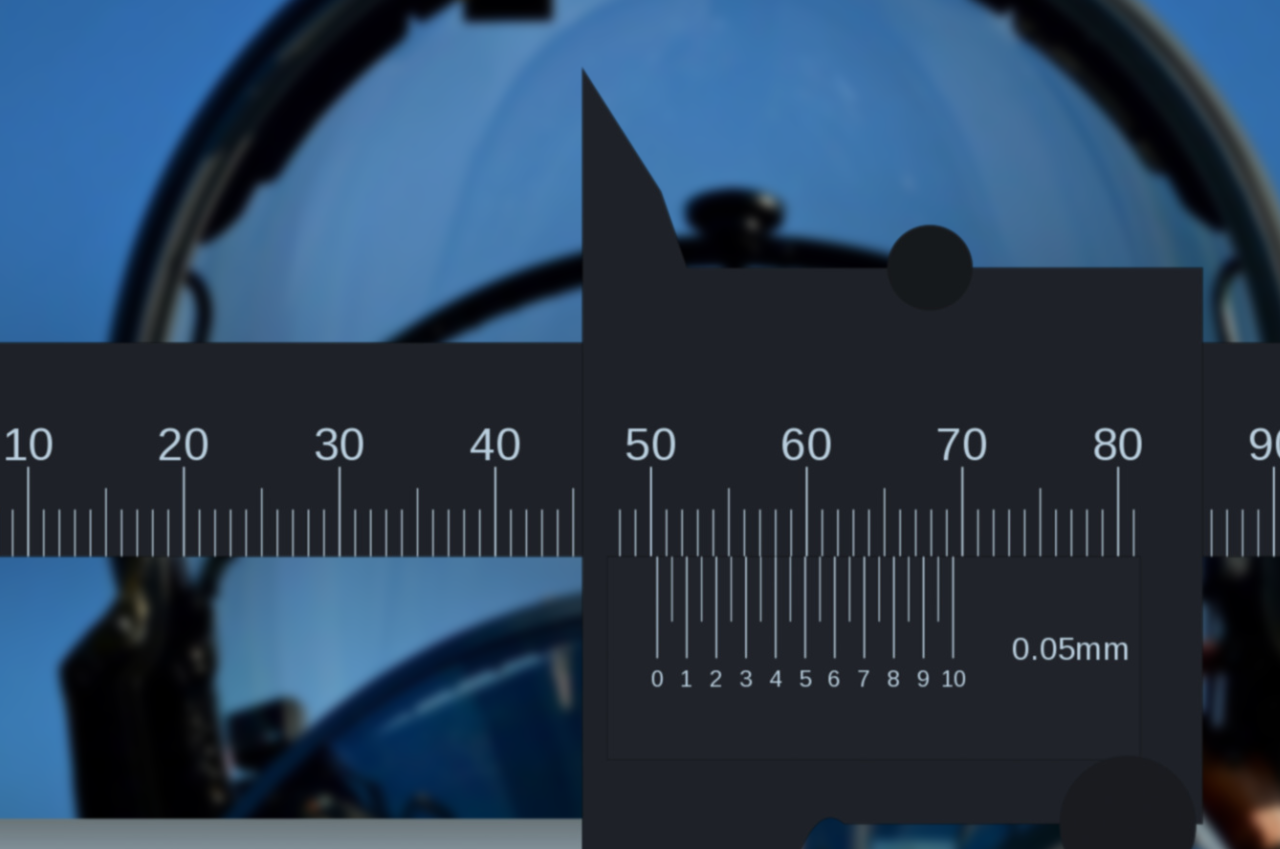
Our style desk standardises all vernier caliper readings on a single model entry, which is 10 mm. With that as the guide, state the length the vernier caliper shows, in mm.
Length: 50.4 mm
